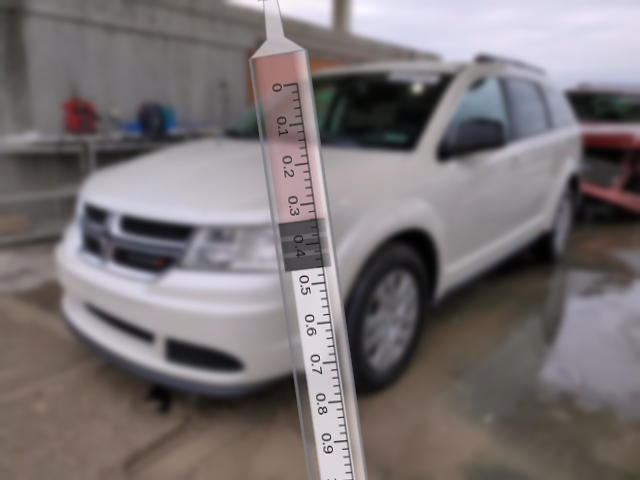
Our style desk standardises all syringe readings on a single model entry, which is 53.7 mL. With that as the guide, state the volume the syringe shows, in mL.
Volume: 0.34 mL
